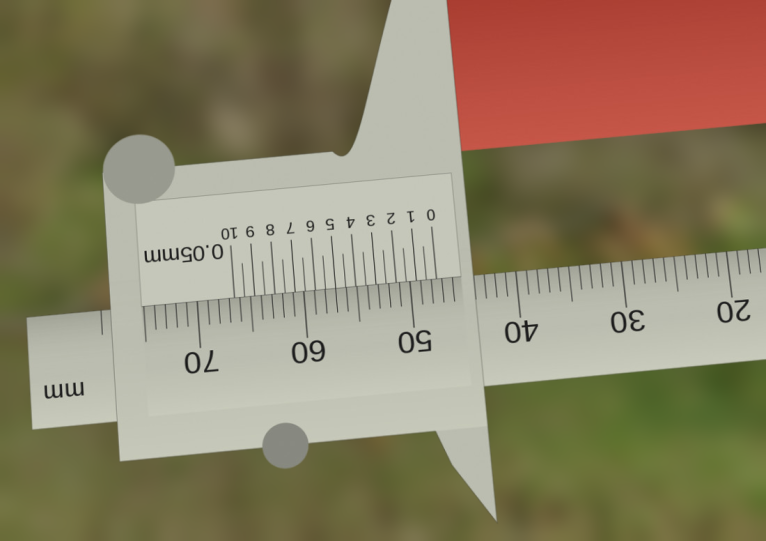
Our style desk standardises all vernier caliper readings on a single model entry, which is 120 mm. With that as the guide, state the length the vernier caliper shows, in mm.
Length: 47.5 mm
